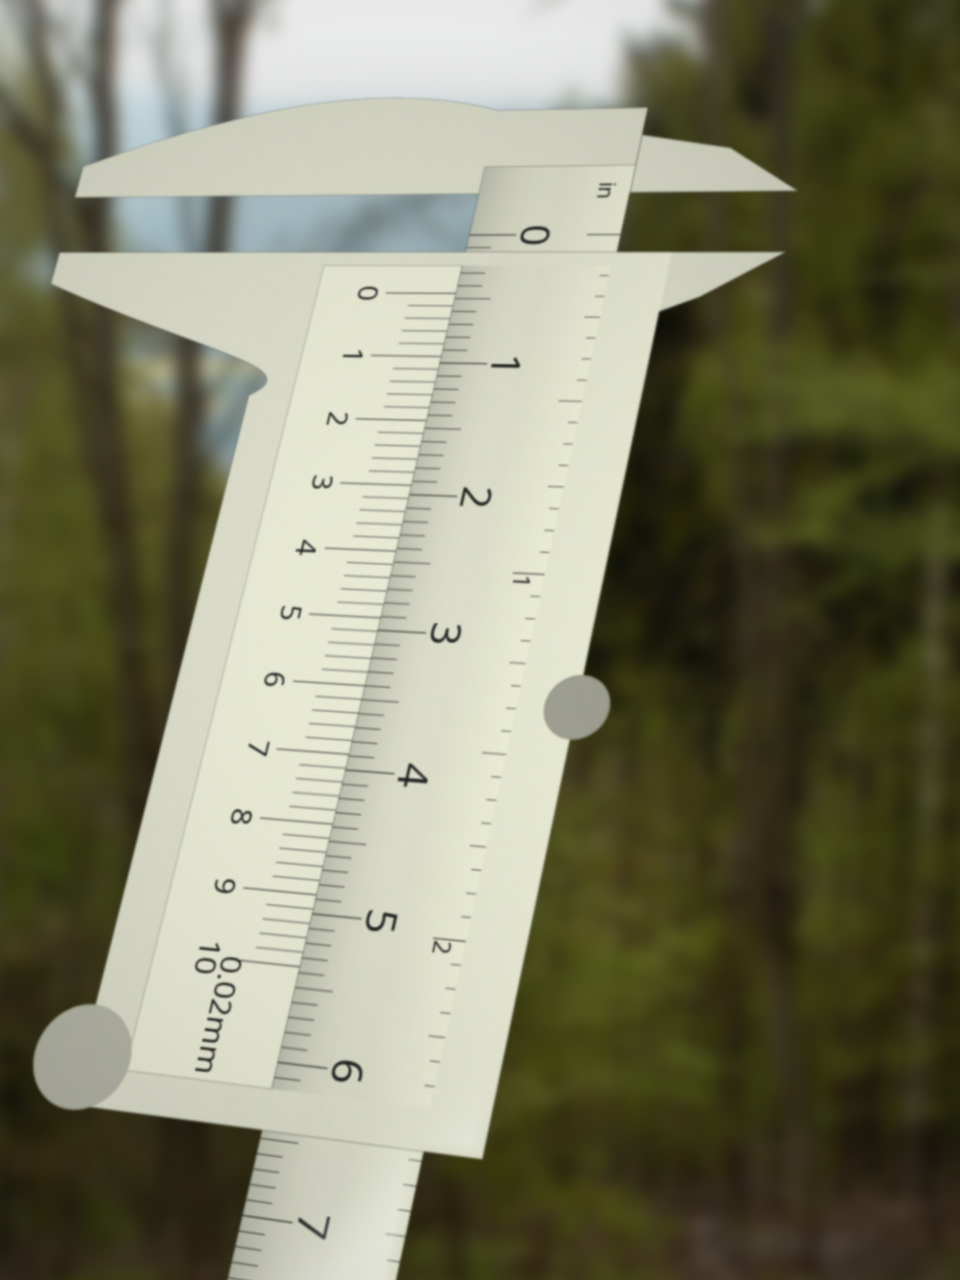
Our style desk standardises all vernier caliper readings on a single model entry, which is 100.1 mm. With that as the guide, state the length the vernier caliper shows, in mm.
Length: 4.6 mm
